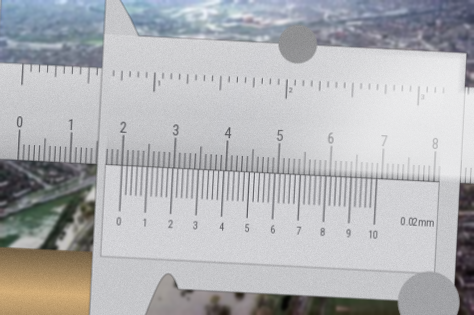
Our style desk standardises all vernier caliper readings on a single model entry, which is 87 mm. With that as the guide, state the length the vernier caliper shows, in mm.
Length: 20.0 mm
